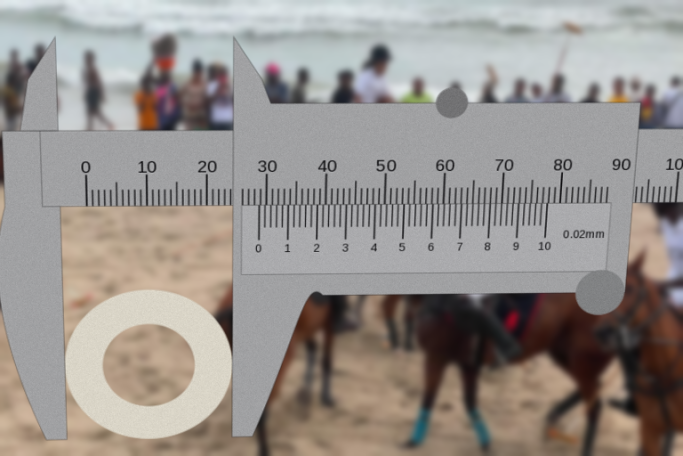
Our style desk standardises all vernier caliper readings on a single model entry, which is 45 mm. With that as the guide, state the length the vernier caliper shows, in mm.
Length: 28.8 mm
